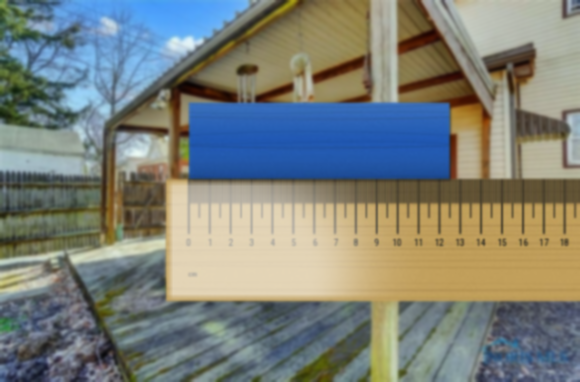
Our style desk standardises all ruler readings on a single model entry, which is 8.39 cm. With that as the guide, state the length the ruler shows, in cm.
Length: 12.5 cm
